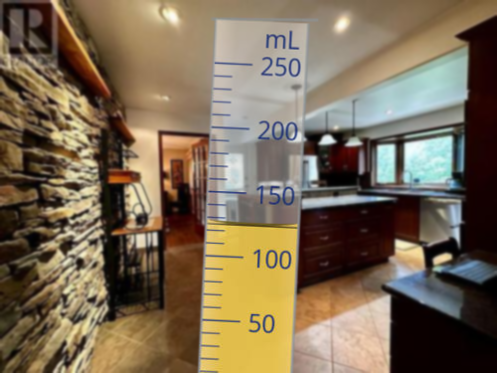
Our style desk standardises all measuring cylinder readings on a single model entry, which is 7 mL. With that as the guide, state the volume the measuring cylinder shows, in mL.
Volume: 125 mL
